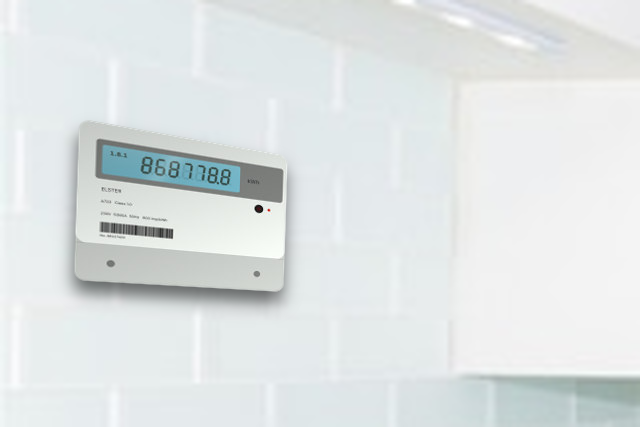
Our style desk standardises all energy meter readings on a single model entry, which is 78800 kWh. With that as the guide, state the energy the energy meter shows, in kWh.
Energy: 868778.8 kWh
